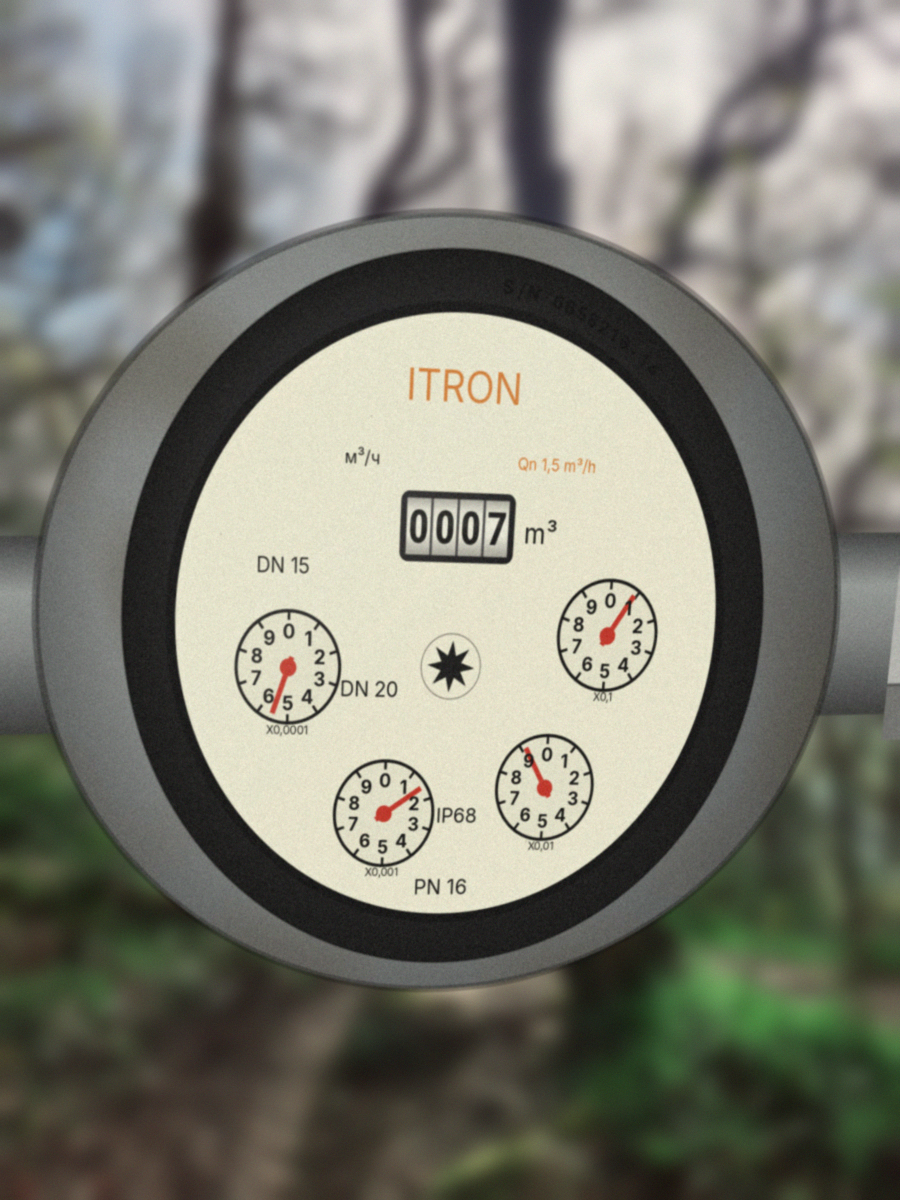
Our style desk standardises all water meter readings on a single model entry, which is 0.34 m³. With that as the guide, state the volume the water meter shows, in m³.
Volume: 7.0915 m³
